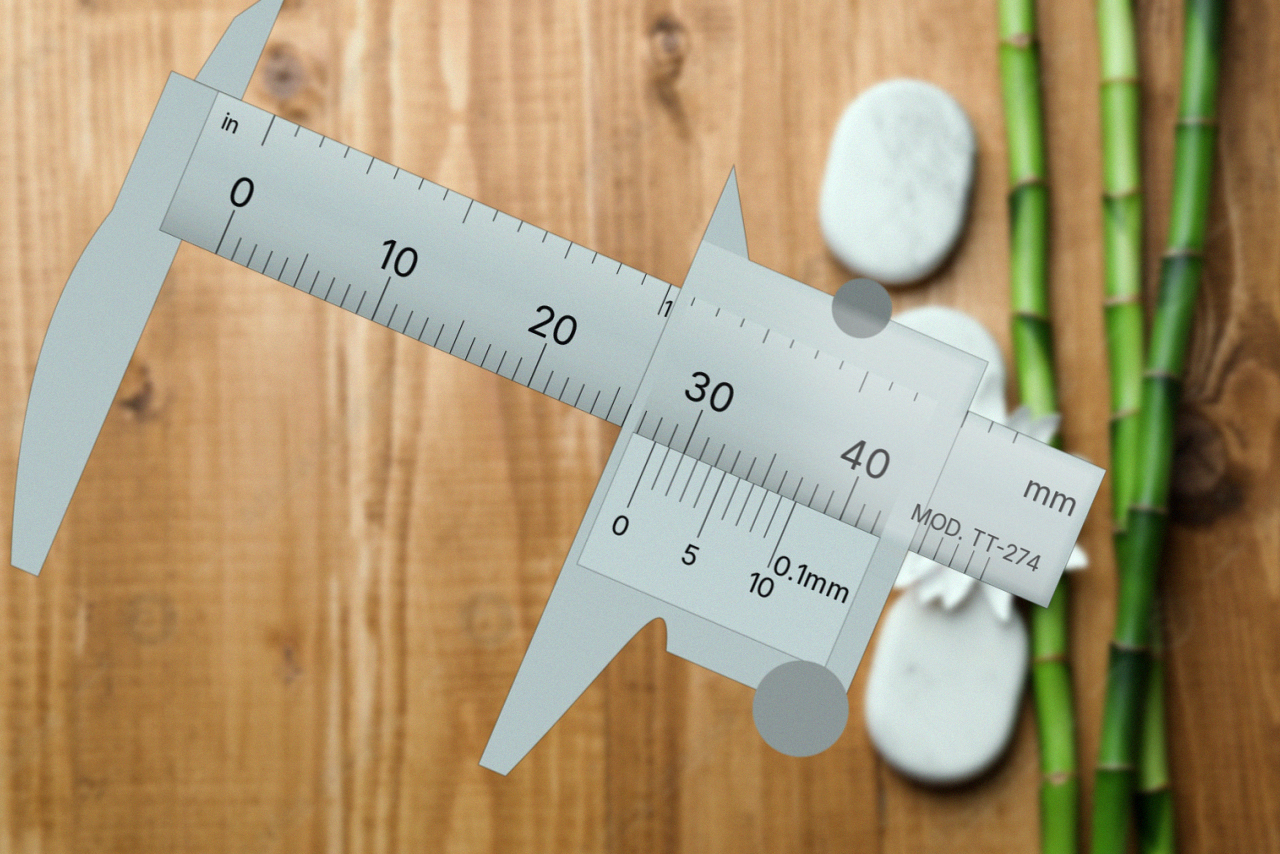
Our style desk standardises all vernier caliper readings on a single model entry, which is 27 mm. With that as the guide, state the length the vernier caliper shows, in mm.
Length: 28.2 mm
